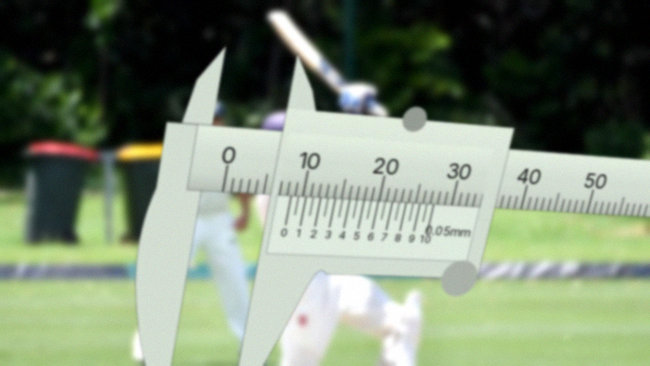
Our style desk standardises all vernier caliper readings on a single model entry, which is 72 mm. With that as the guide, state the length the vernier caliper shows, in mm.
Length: 8.5 mm
